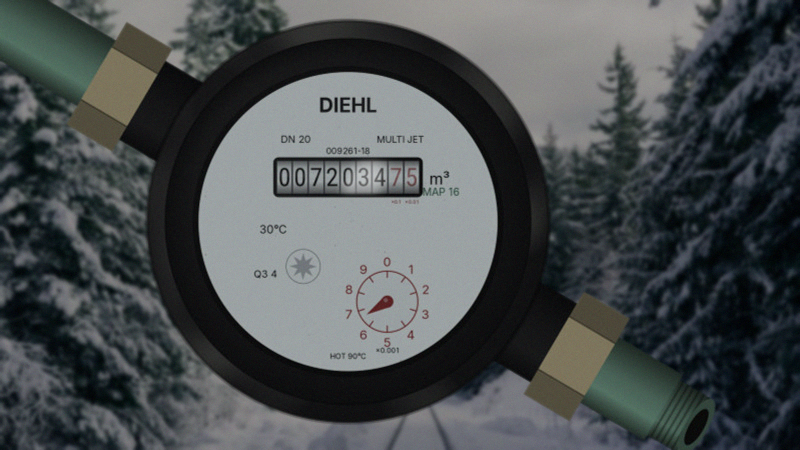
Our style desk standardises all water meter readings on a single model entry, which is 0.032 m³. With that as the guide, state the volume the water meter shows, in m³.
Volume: 72034.756 m³
